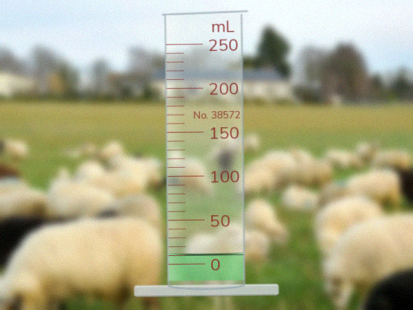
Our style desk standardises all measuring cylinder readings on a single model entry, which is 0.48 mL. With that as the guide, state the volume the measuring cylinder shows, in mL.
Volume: 10 mL
